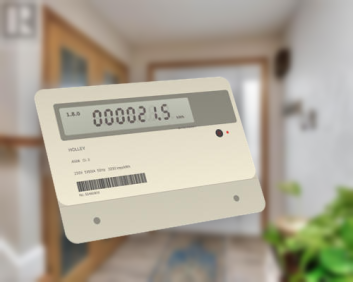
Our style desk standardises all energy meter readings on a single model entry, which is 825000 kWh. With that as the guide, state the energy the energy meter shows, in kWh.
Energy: 21.5 kWh
